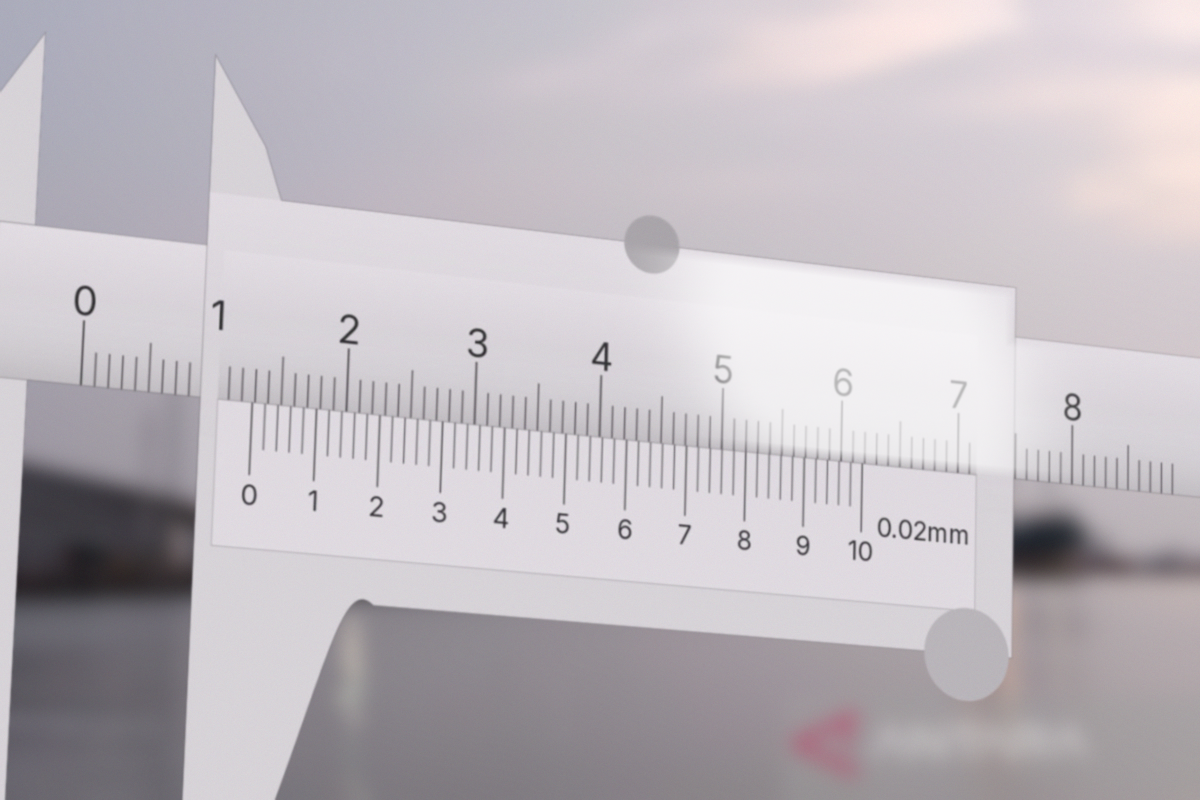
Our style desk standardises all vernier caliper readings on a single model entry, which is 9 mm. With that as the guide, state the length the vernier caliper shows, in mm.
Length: 12.8 mm
